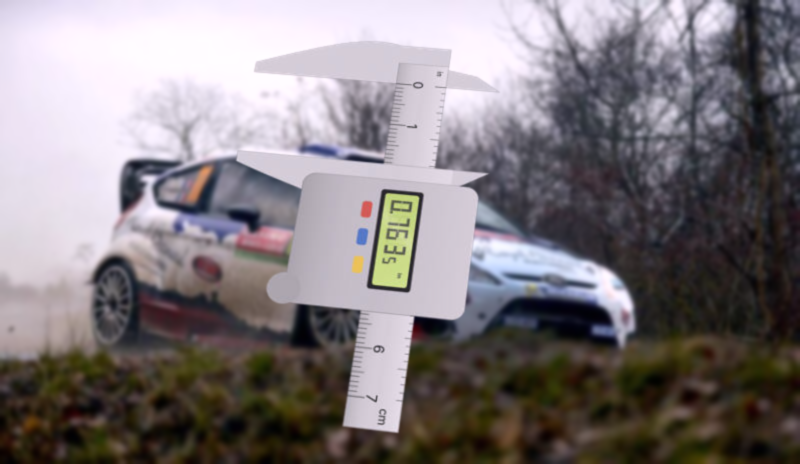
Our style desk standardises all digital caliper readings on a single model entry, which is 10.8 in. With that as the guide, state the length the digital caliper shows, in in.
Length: 0.7635 in
